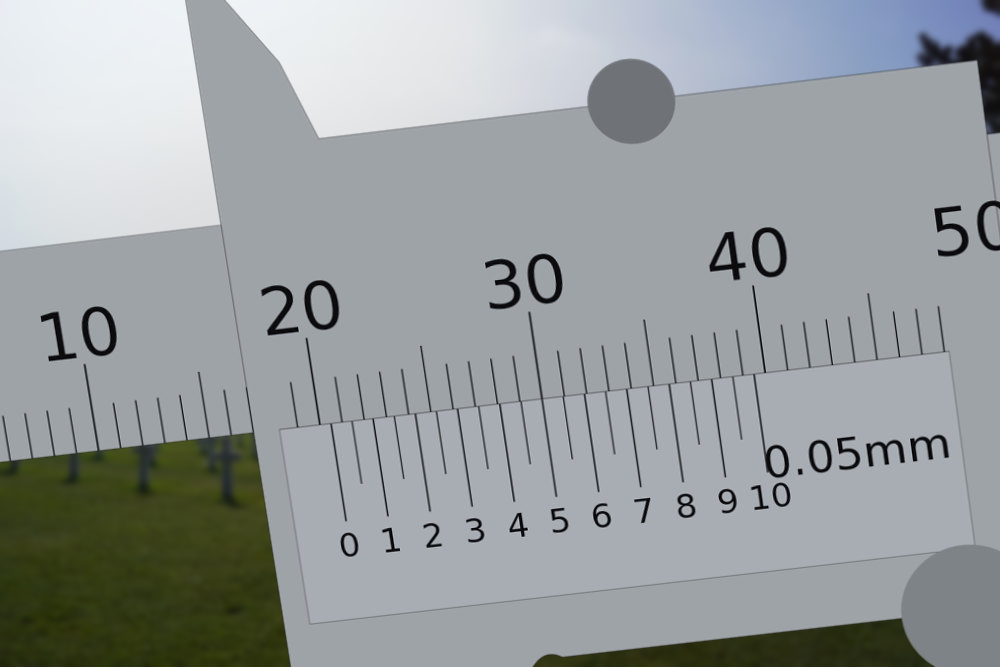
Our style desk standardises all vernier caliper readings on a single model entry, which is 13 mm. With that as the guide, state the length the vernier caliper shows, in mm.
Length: 20.50 mm
